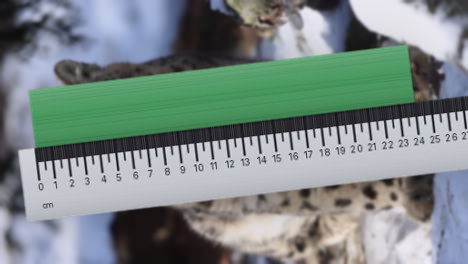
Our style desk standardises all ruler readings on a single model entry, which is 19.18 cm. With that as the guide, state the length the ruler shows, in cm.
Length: 24 cm
